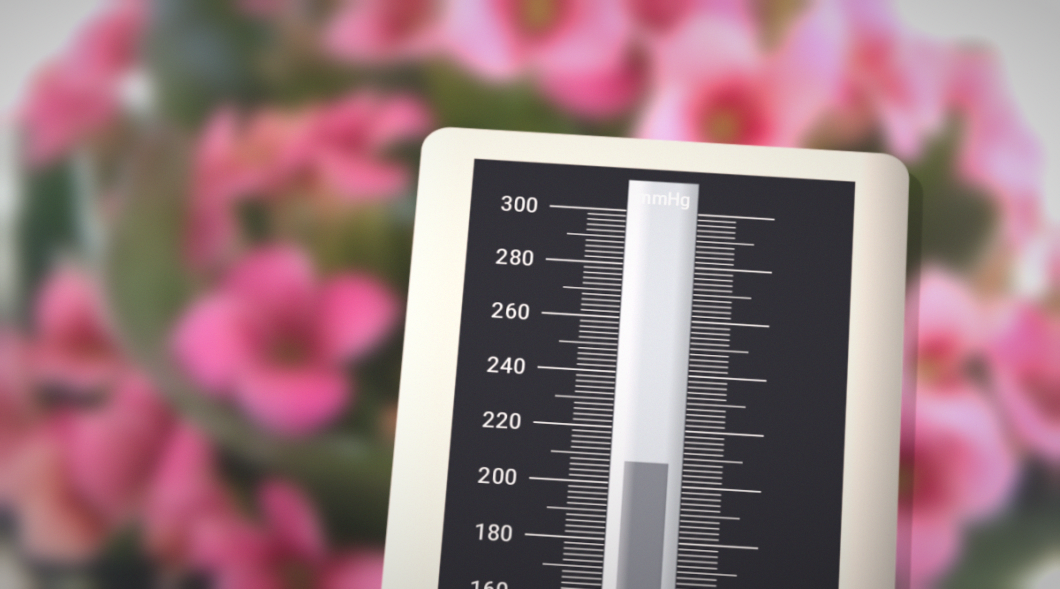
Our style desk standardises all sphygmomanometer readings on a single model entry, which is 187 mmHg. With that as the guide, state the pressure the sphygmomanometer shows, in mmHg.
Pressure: 208 mmHg
